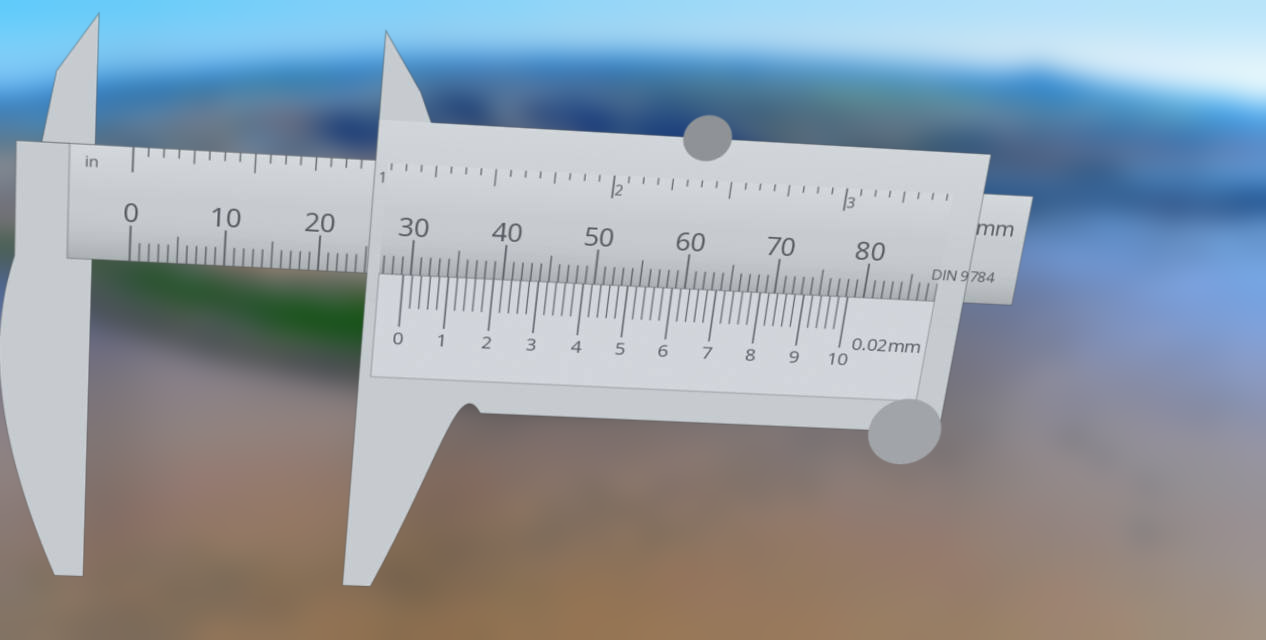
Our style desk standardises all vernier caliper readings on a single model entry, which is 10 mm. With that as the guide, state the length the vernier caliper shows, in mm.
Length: 29.2 mm
